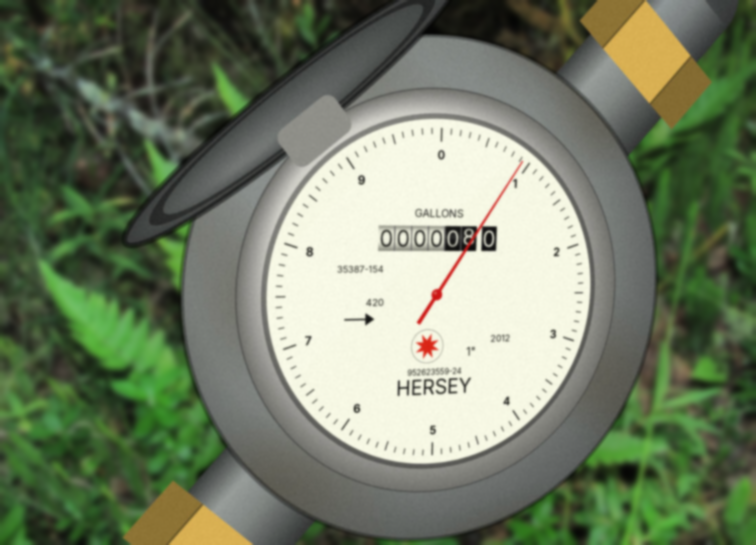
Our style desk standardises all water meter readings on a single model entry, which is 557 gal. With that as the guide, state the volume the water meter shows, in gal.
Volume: 80.9 gal
